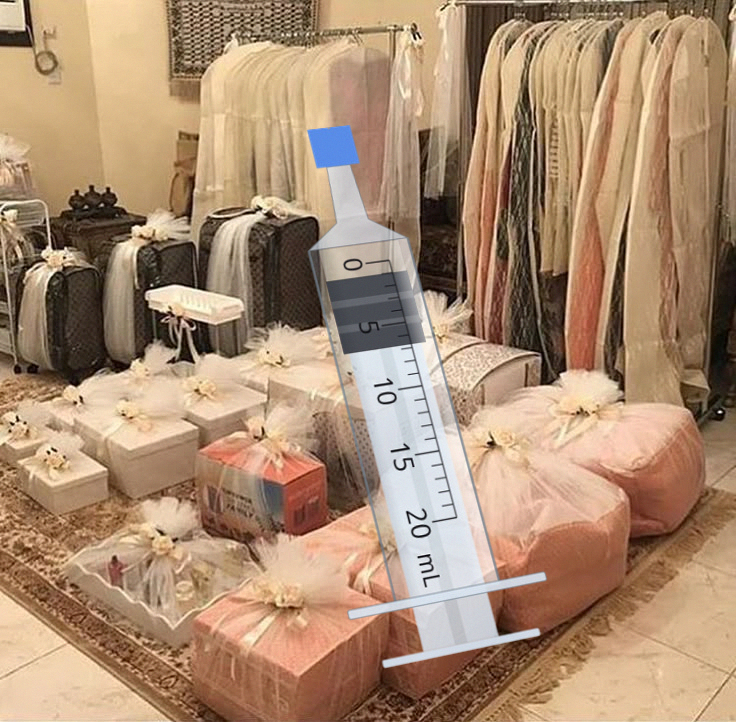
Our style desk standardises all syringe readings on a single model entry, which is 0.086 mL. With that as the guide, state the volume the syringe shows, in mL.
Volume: 1 mL
